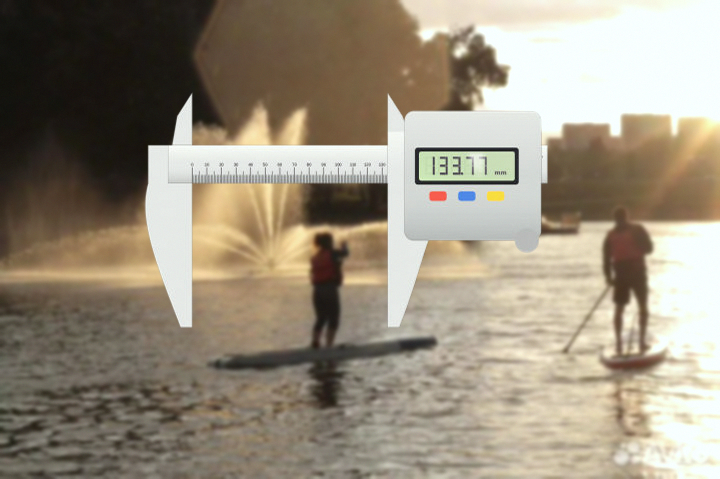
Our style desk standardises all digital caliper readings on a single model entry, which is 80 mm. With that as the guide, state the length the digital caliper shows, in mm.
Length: 133.77 mm
